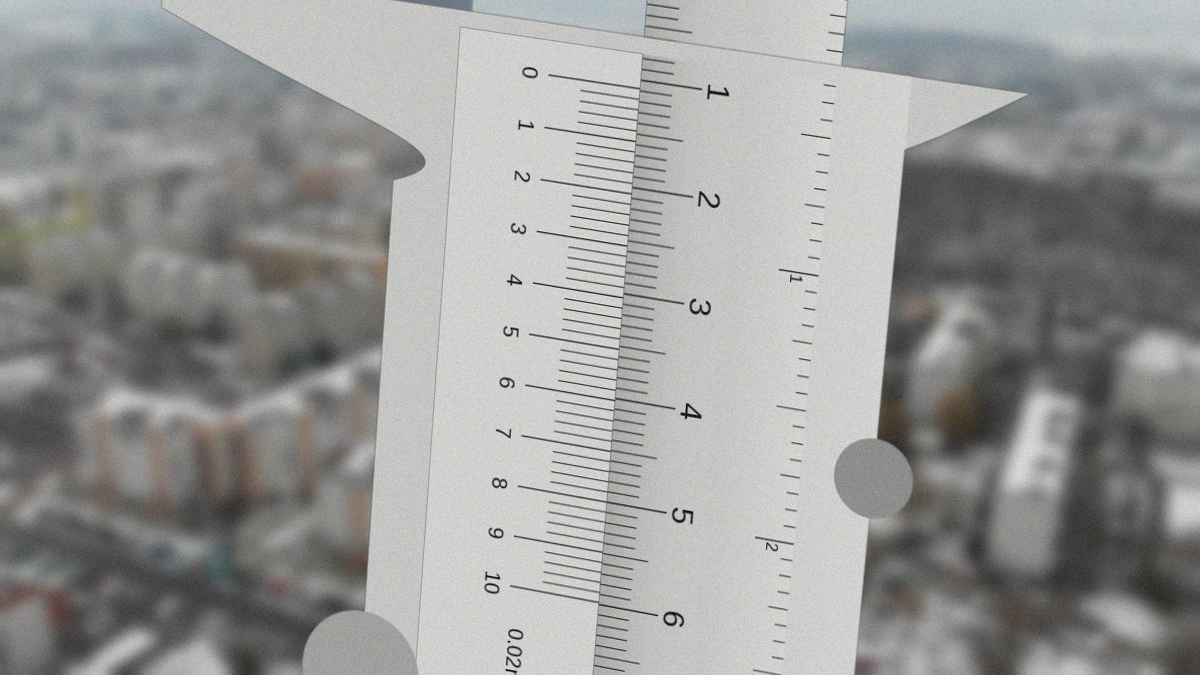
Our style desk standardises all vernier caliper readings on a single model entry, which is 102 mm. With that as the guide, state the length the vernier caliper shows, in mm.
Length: 10.8 mm
